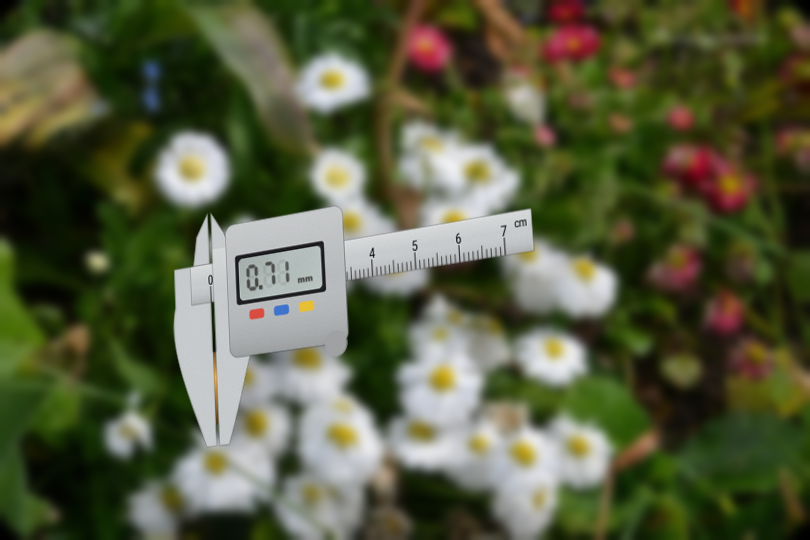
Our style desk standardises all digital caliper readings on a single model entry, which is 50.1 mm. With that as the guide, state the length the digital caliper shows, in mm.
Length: 0.71 mm
